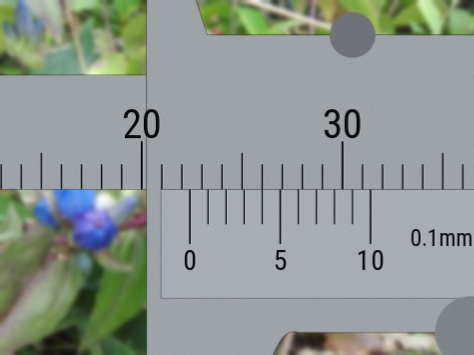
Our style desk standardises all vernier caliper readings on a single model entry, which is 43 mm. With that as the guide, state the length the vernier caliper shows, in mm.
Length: 22.4 mm
